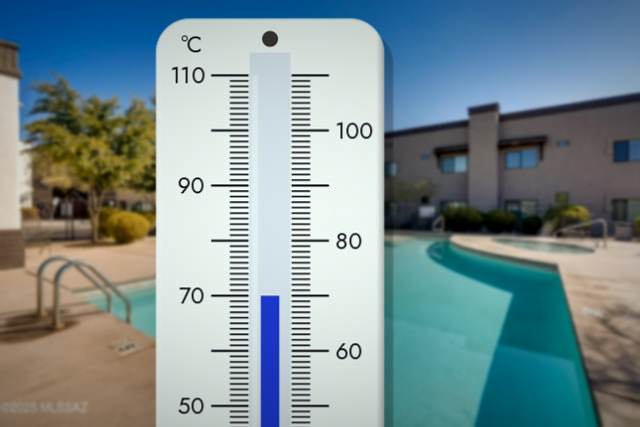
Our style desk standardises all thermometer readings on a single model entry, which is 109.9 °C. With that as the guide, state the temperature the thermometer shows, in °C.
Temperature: 70 °C
